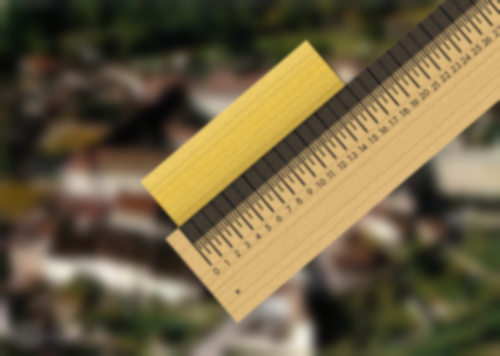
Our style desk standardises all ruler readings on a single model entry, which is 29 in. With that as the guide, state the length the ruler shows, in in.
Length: 16 in
